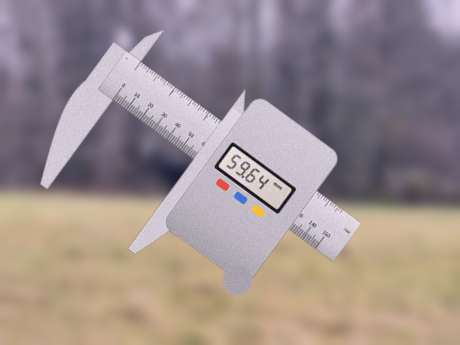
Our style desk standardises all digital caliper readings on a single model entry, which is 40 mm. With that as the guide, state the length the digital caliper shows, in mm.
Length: 59.64 mm
